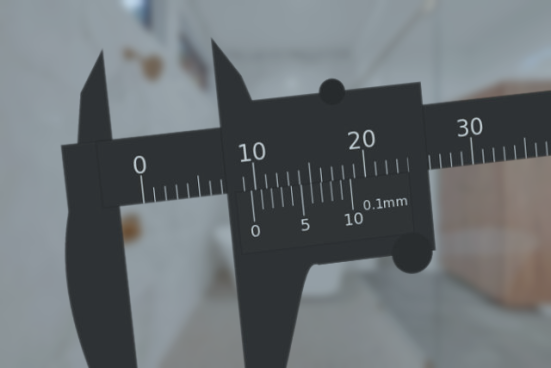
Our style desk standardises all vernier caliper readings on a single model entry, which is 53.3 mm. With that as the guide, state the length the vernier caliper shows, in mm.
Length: 9.6 mm
